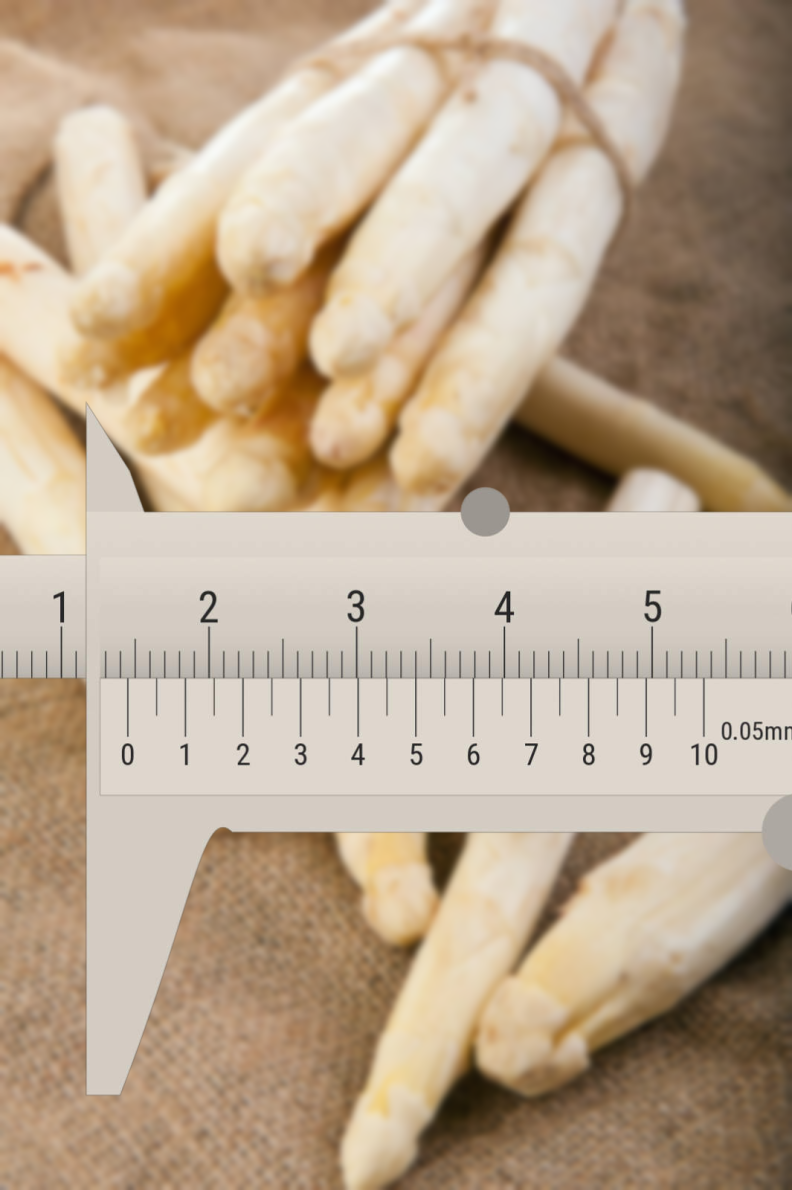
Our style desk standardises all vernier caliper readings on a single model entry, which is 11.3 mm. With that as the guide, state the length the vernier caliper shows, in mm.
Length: 14.5 mm
